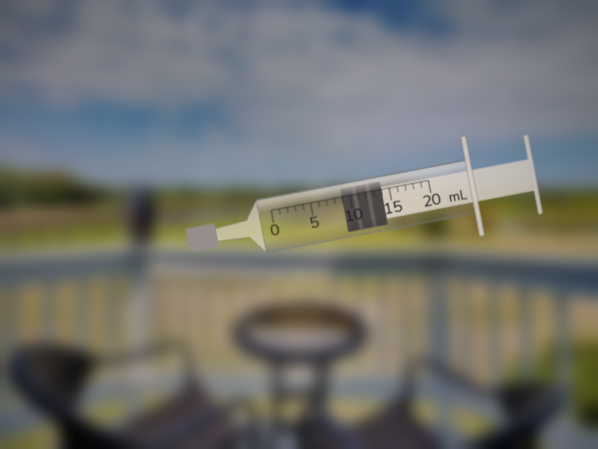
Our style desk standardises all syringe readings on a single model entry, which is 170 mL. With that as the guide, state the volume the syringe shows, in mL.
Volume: 9 mL
